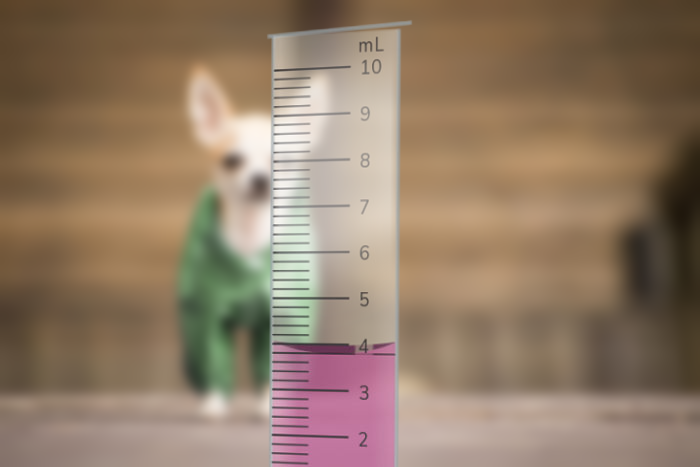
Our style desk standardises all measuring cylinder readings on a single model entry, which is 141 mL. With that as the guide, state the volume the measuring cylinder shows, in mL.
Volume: 3.8 mL
